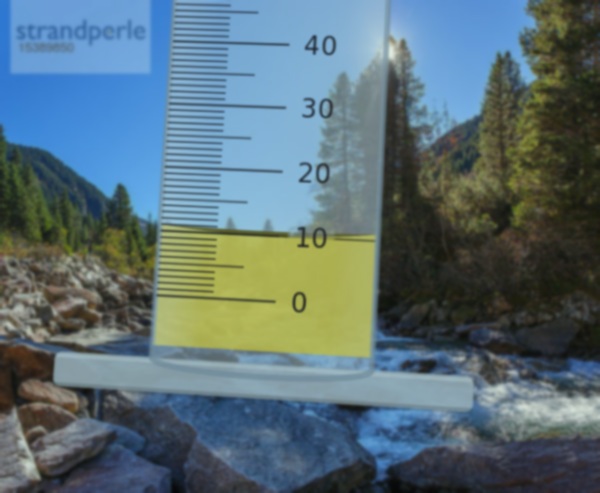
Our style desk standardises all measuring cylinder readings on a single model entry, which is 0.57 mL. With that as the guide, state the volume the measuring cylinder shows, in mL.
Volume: 10 mL
